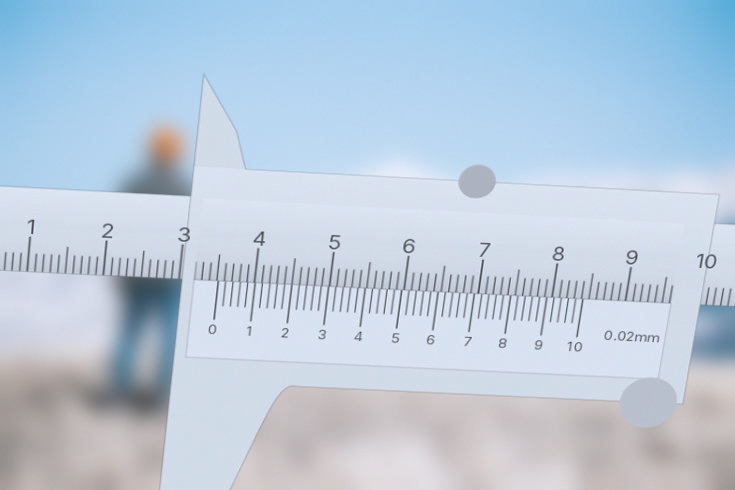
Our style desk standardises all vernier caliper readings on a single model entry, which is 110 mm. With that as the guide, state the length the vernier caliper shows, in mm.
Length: 35.2 mm
